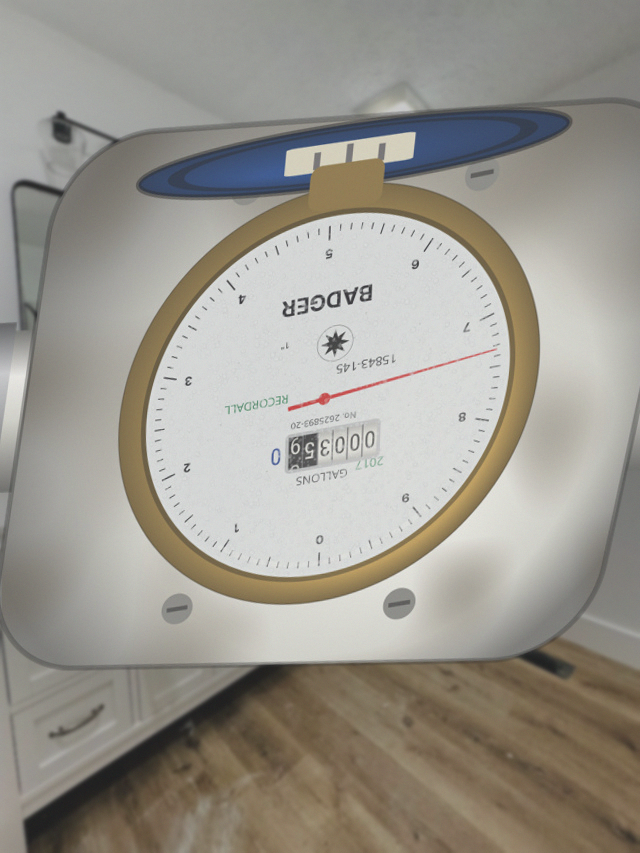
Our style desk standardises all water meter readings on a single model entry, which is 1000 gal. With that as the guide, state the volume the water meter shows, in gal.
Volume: 3587.3 gal
